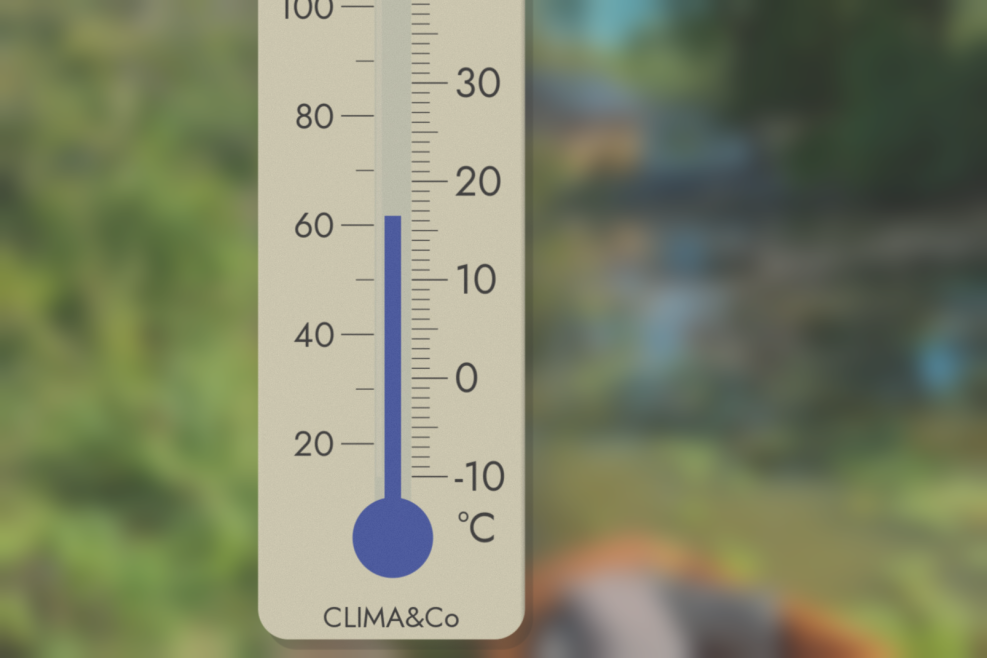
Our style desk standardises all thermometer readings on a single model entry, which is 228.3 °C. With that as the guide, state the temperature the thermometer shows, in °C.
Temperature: 16.5 °C
